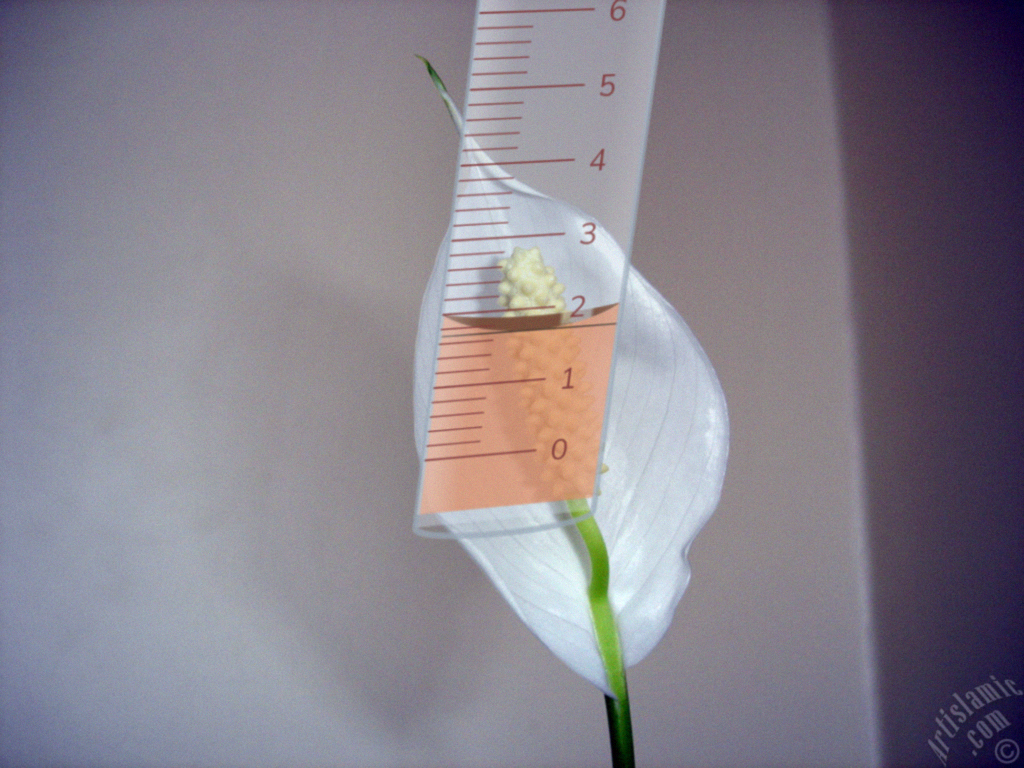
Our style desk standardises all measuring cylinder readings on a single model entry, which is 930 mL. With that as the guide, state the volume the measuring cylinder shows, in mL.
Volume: 1.7 mL
